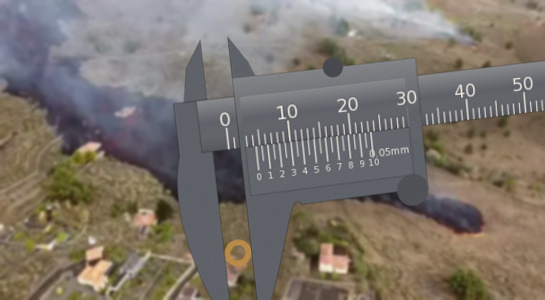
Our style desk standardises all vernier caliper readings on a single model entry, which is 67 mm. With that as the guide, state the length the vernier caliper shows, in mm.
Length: 4.4 mm
